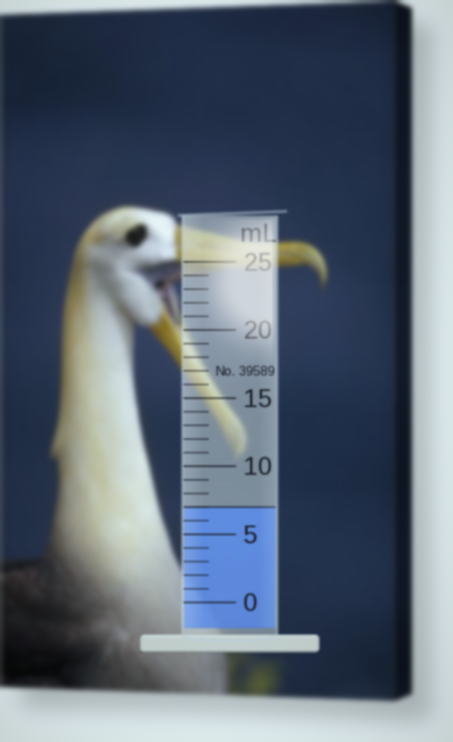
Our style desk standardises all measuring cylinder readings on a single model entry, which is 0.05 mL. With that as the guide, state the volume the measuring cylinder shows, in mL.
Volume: 7 mL
